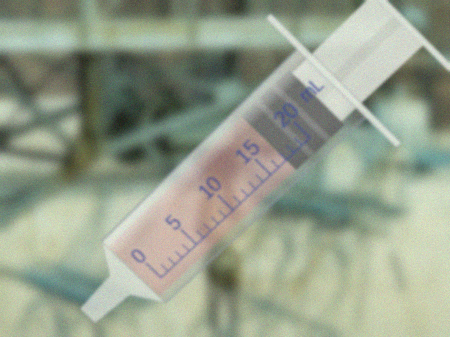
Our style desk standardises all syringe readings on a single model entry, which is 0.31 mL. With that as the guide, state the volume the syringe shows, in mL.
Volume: 17 mL
